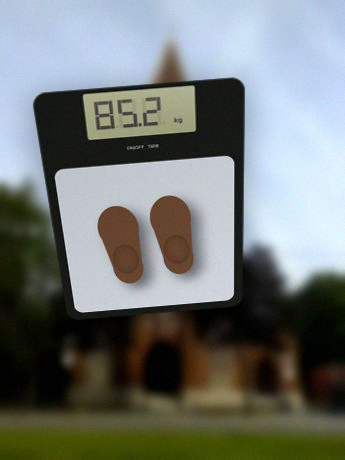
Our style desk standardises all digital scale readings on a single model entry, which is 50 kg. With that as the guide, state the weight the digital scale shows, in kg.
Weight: 85.2 kg
